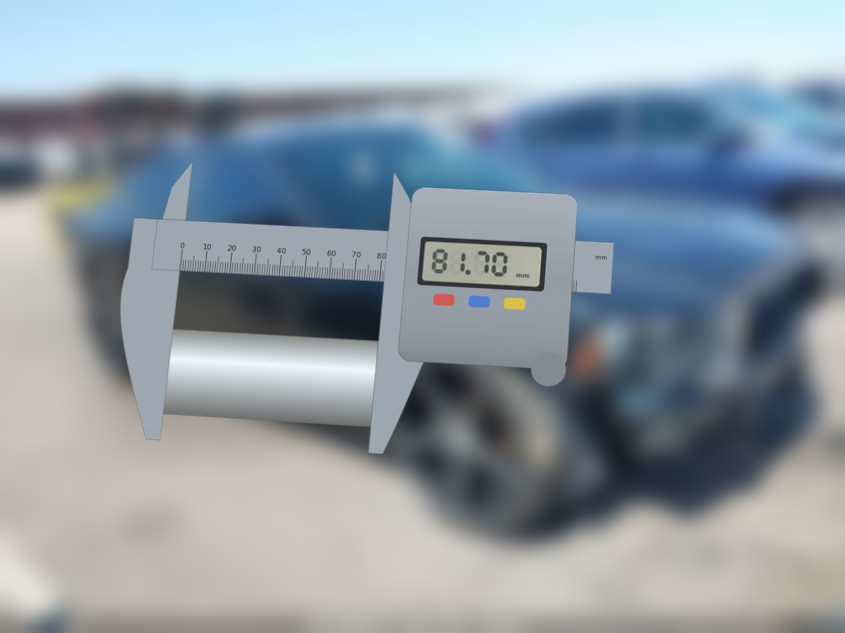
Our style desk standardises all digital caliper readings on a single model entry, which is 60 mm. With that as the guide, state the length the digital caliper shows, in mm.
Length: 81.70 mm
